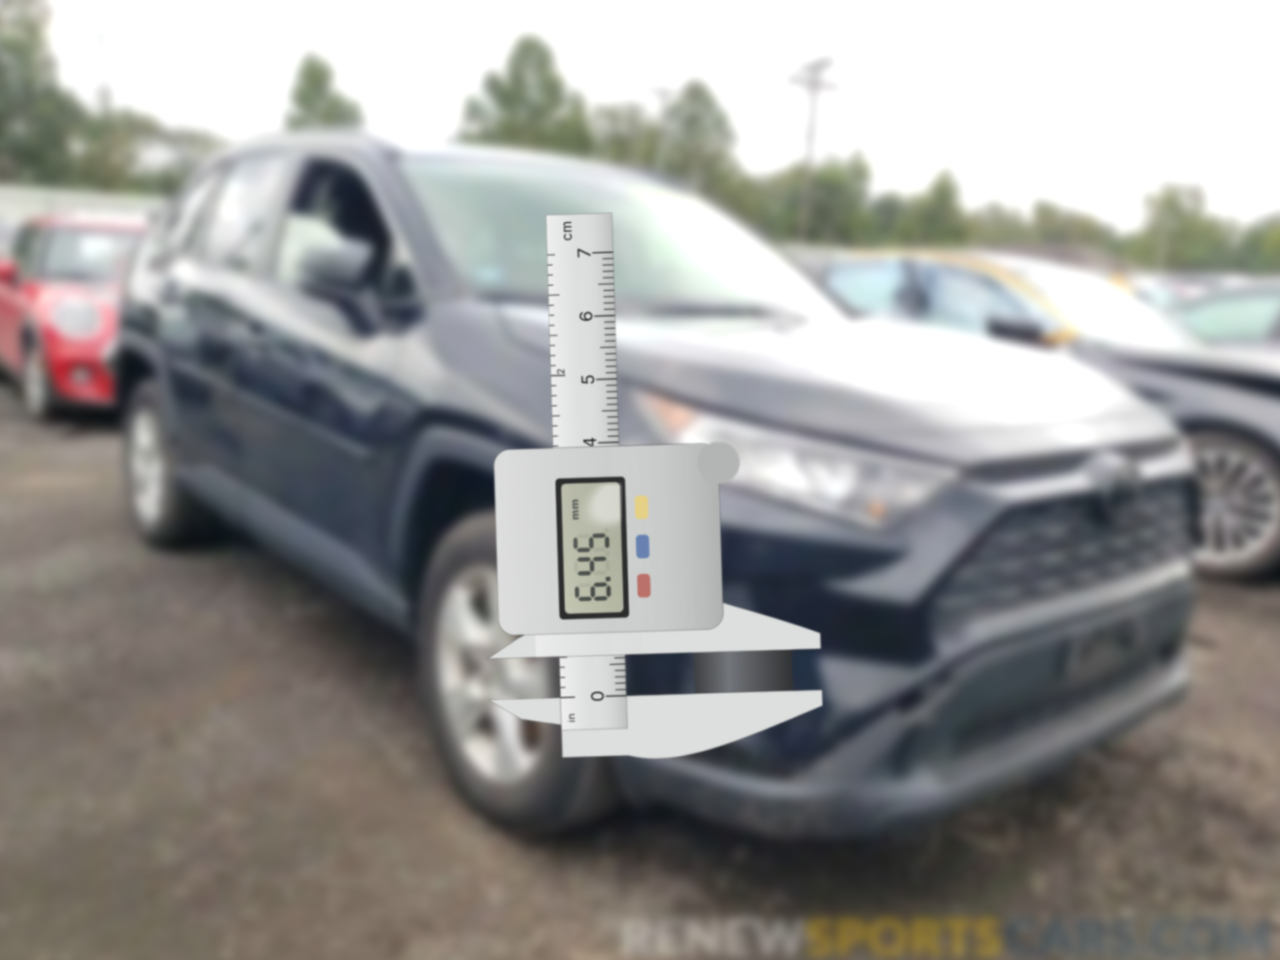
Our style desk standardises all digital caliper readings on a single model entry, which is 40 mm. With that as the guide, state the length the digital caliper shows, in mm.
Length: 6.45 mm
